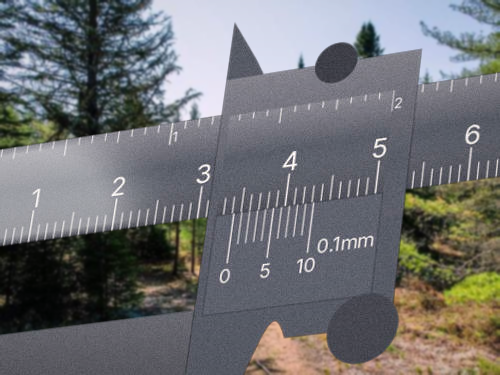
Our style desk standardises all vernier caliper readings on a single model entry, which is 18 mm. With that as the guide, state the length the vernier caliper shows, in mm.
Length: 34.2 mm
